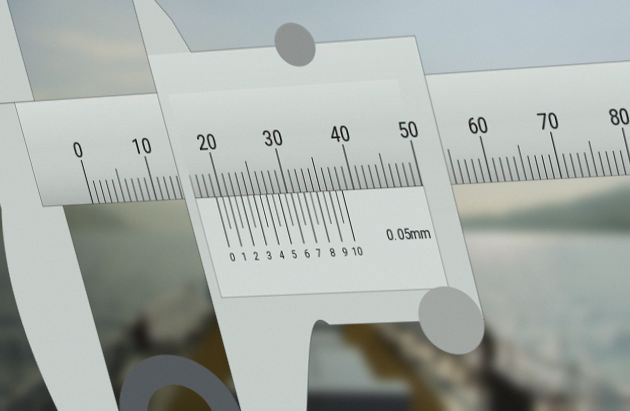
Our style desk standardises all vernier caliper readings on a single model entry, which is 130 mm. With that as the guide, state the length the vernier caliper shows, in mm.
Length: 19.2 mm
